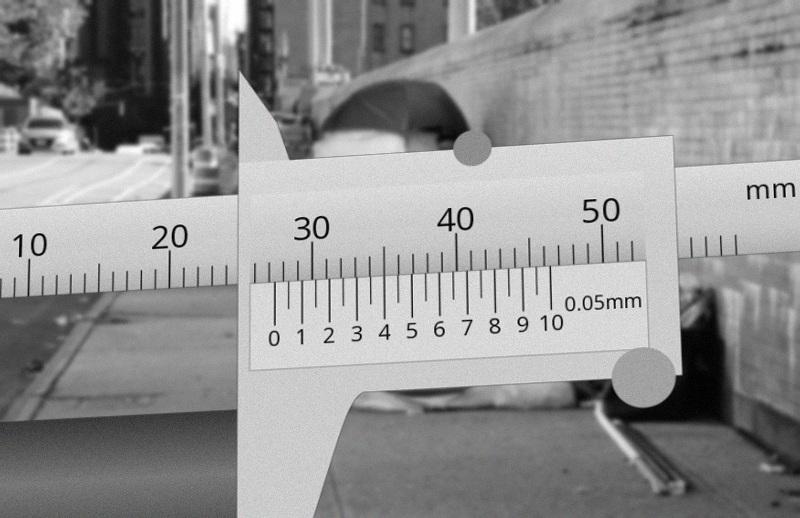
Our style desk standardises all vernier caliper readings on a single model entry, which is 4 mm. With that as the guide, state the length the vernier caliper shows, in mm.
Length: 27.4 mm
